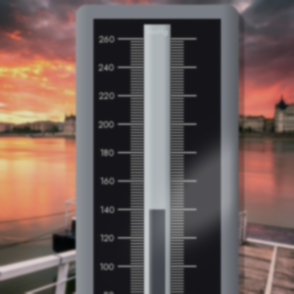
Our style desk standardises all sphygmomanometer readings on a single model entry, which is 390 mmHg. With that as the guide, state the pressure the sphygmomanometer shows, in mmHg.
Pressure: 140 mmHg
